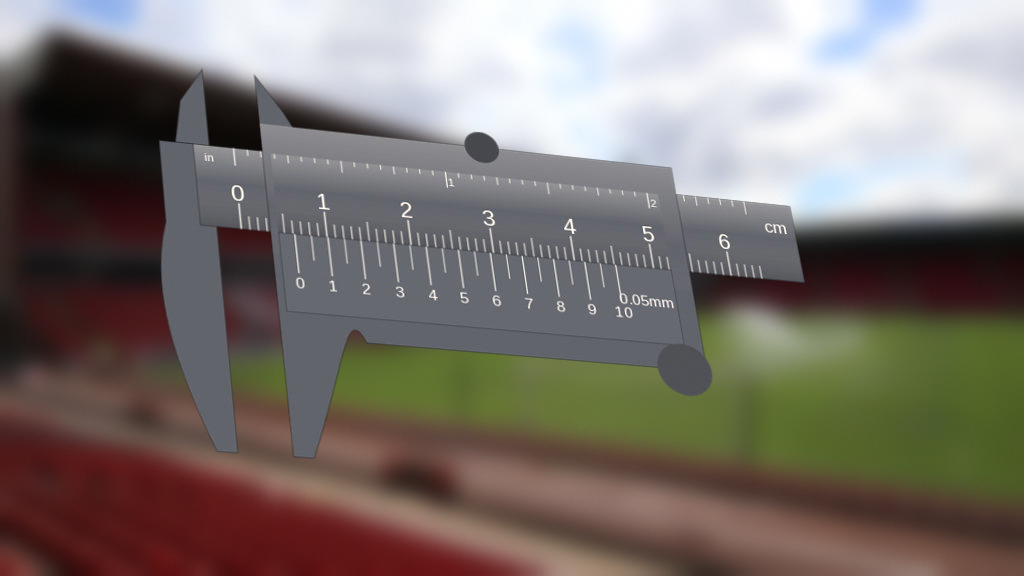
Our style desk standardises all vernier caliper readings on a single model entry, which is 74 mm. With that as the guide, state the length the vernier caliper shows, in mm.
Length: 6.2 mm
